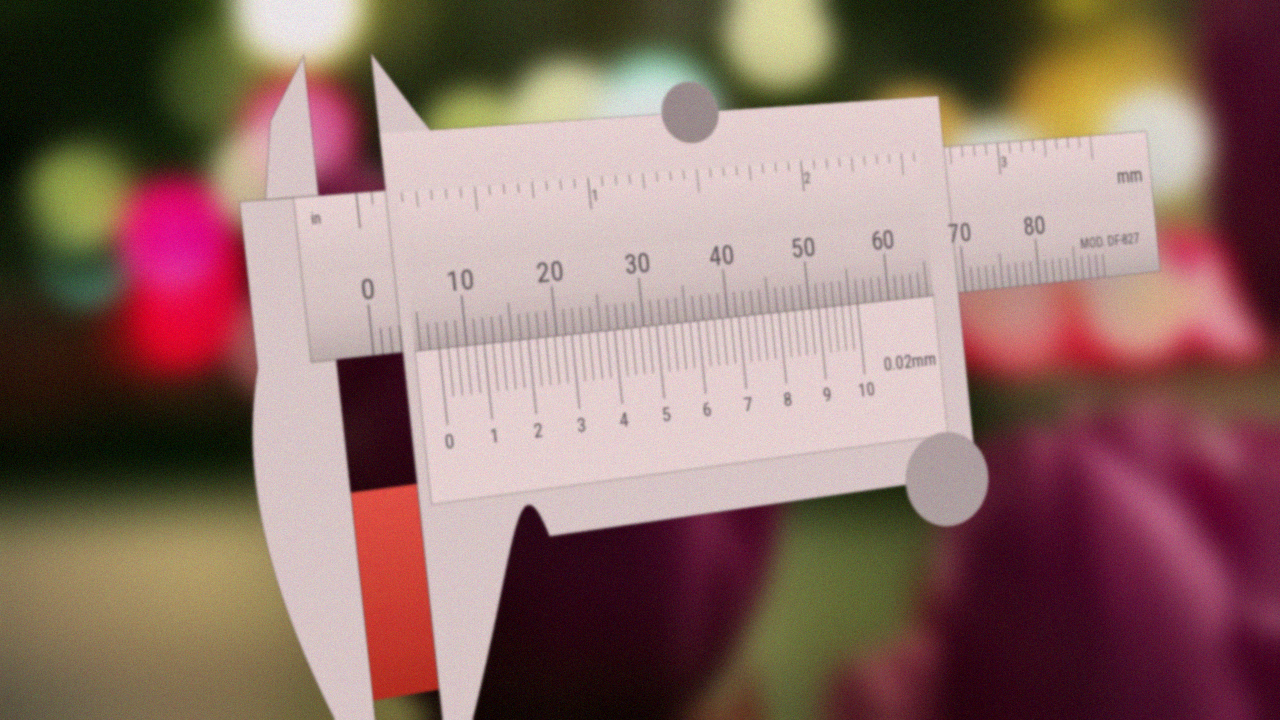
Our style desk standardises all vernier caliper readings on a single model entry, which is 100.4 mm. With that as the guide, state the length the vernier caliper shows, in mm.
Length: 7.0 mm
